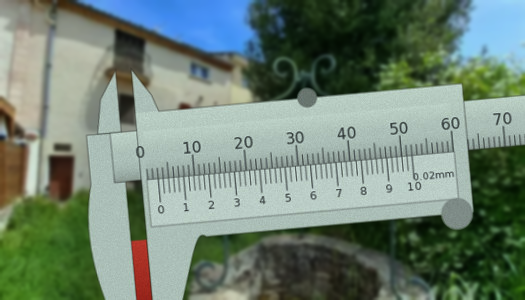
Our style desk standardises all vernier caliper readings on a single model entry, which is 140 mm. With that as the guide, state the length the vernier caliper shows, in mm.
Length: 3.0 mm
